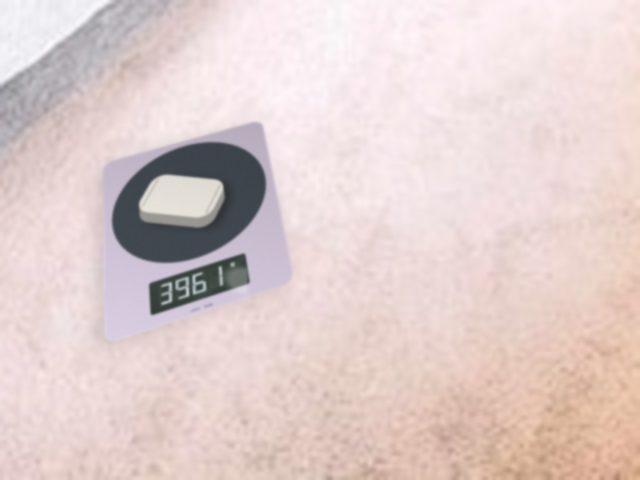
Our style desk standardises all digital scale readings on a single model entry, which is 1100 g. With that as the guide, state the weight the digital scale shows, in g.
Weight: 3961 g
